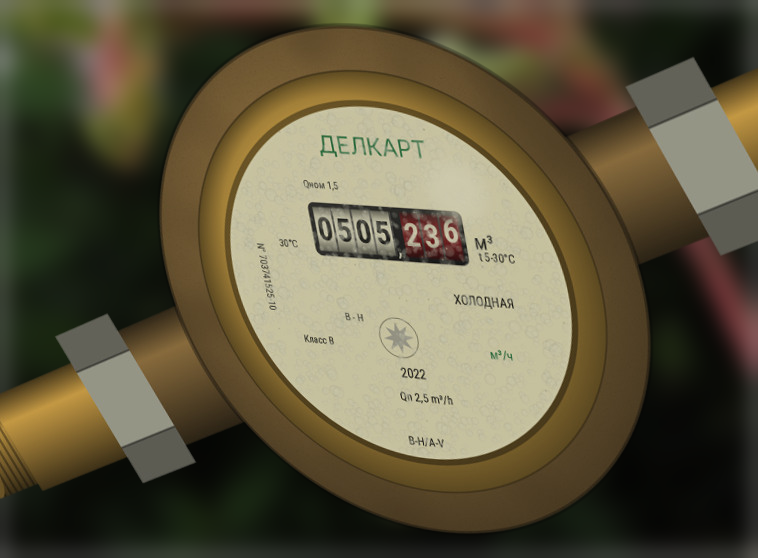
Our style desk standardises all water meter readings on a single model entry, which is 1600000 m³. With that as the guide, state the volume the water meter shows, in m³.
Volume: 505.236 m³
